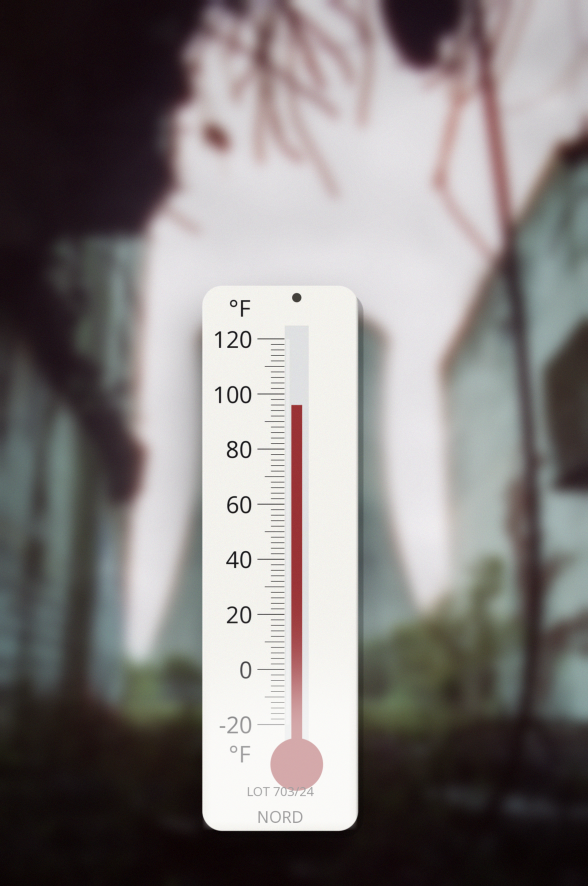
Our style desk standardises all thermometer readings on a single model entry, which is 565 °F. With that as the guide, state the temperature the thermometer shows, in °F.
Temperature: 96 °F
